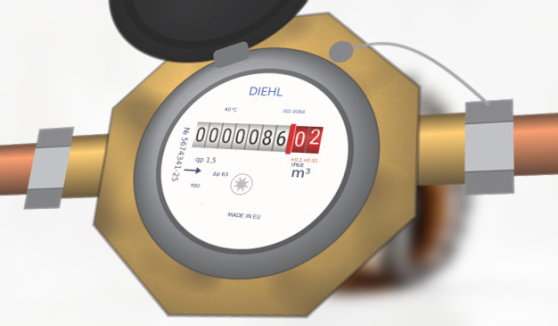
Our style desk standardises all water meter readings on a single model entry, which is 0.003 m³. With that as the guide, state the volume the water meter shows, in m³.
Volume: 86.02 m³
